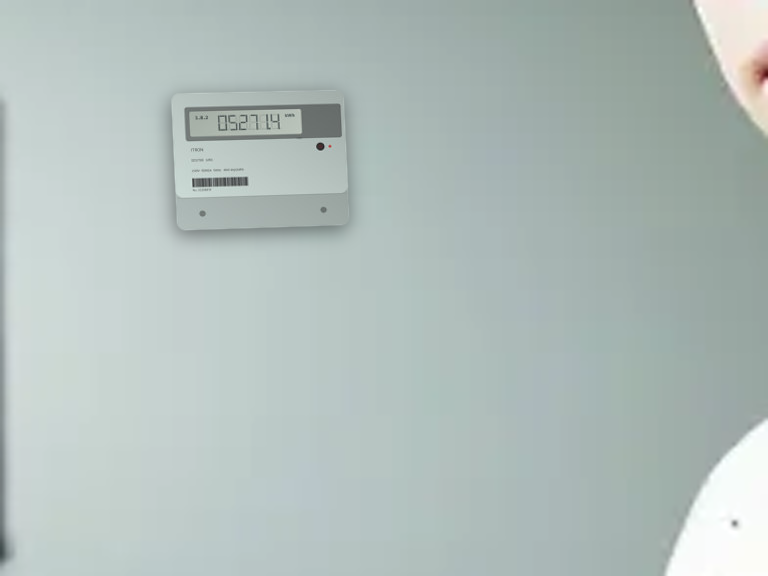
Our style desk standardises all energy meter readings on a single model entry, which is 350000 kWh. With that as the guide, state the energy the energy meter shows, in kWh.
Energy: 5271.4 kWh
